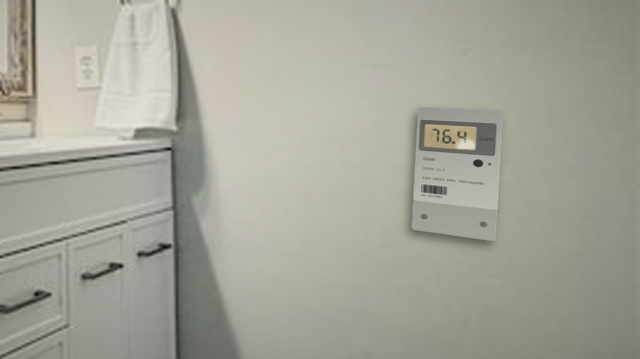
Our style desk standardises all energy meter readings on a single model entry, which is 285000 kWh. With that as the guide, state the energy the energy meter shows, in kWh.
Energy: 76.4 kWh
